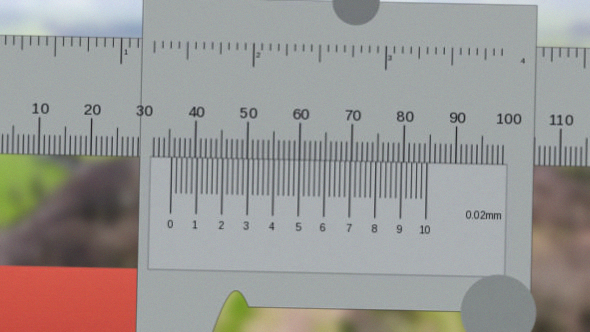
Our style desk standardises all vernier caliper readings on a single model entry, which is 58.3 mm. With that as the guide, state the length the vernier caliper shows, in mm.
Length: 35.5 mm
